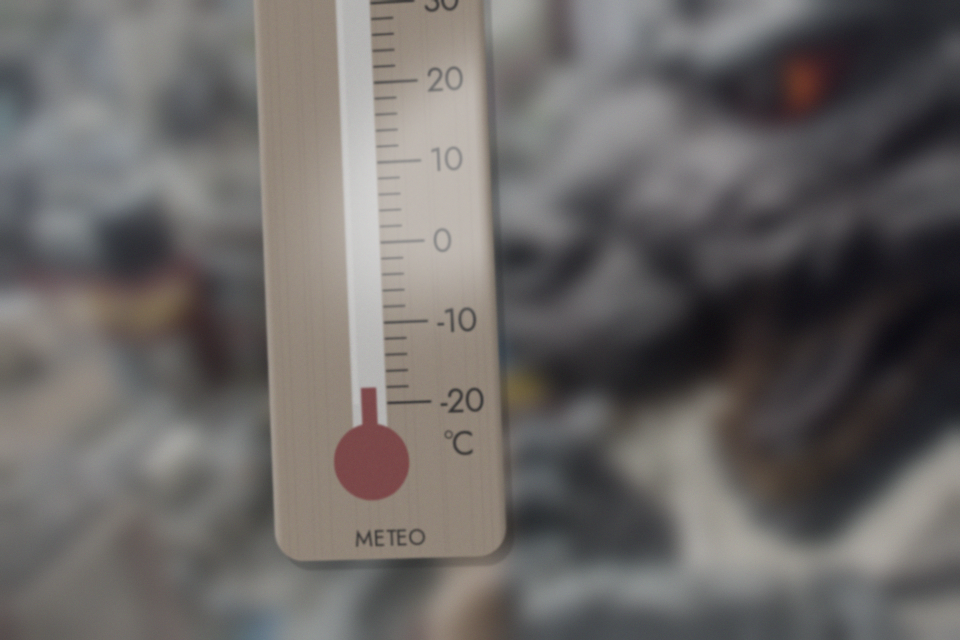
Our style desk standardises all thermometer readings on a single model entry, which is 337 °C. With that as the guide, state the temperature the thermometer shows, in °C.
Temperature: -18 °C
